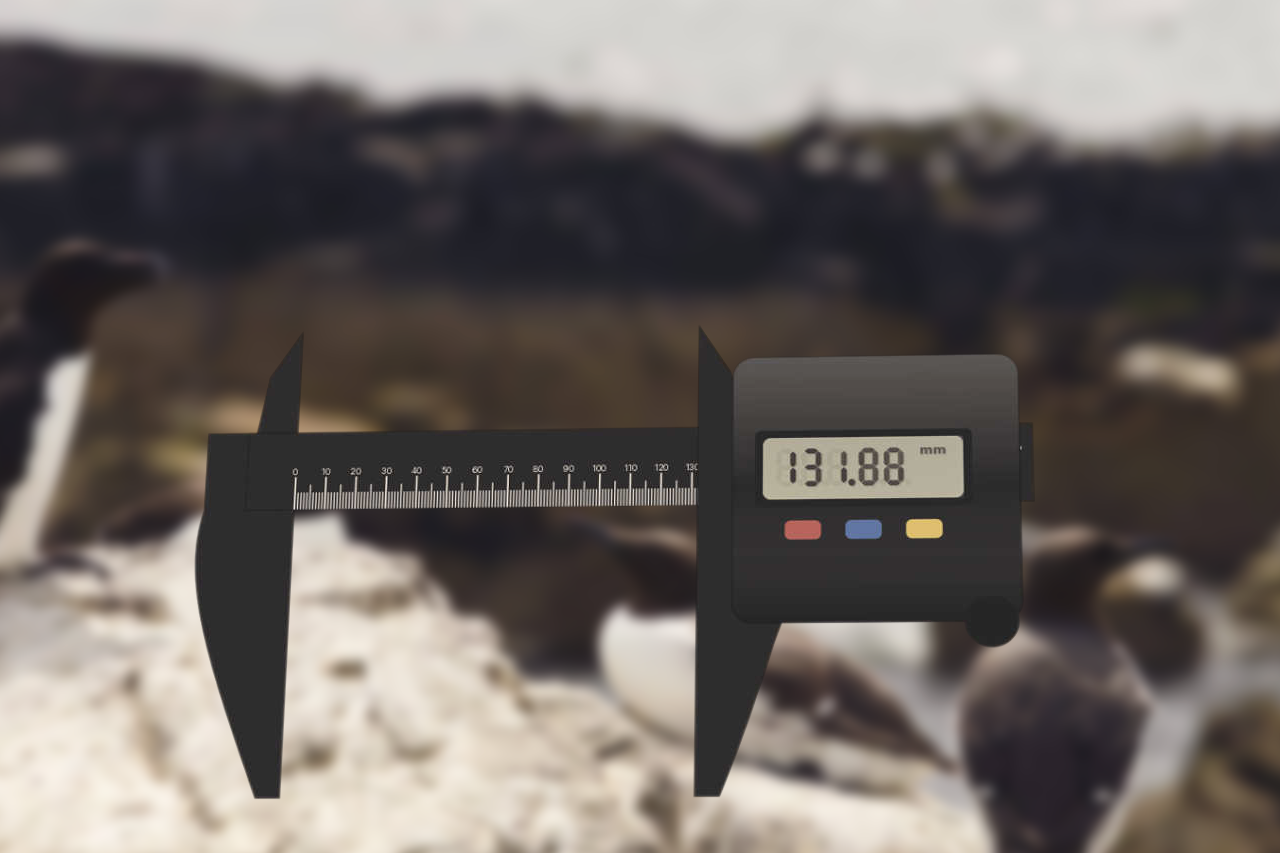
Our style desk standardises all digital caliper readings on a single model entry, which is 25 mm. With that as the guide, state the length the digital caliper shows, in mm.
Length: 131.88 mm
